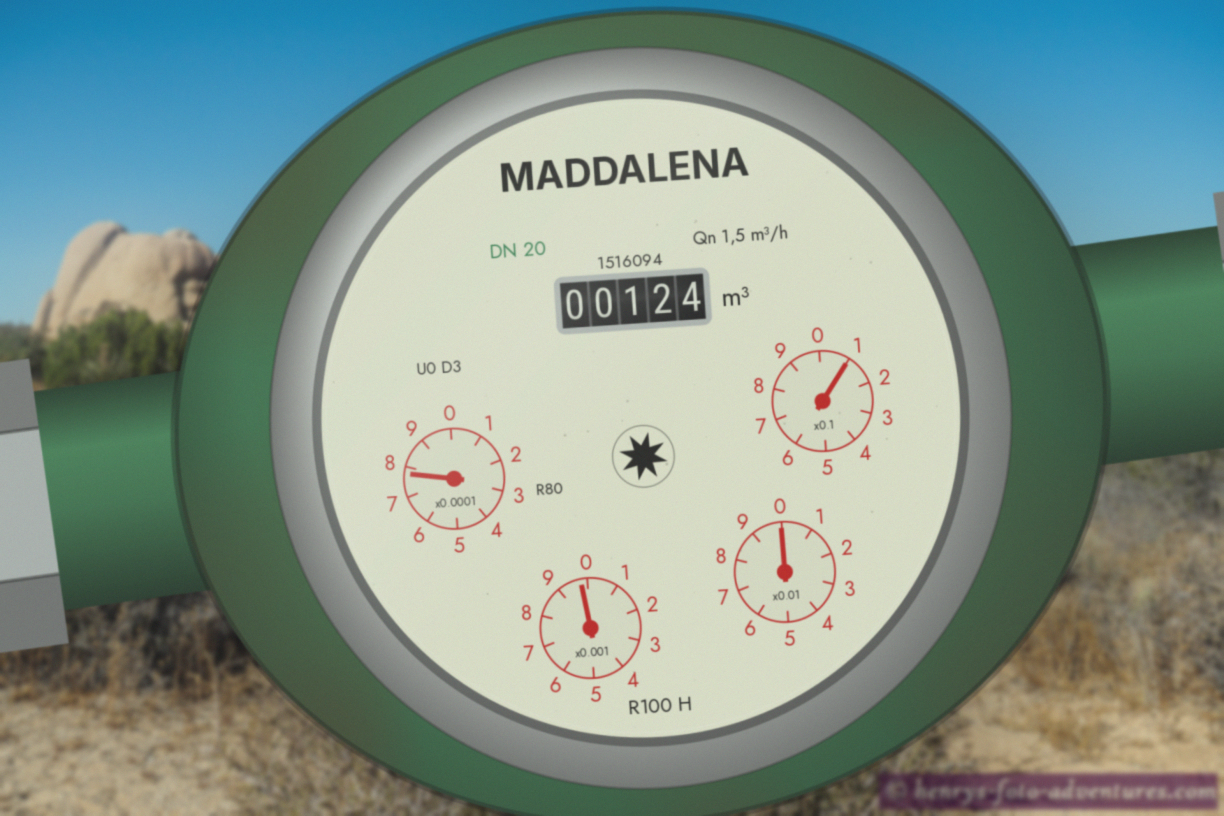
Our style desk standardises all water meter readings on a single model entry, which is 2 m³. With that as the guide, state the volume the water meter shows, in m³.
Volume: 124.0997 m³
